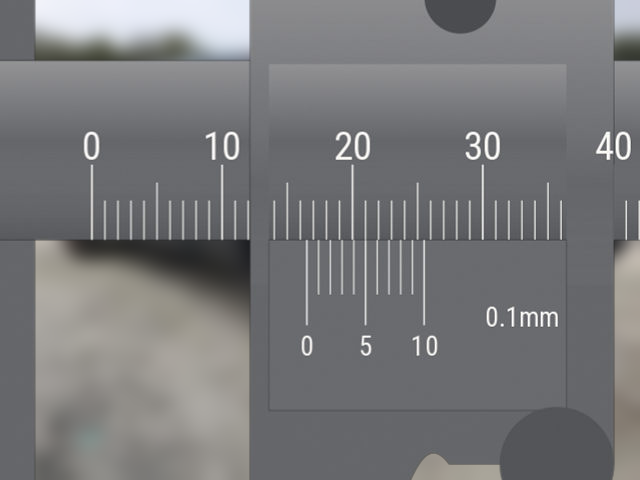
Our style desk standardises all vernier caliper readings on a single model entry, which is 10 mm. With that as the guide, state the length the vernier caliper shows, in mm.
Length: 16.5 mm
